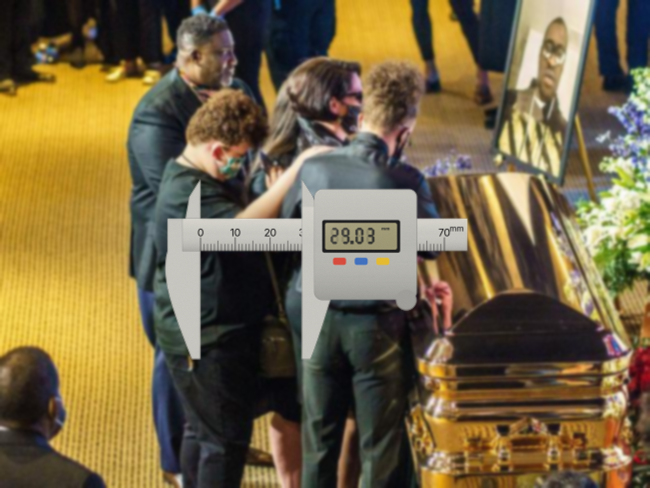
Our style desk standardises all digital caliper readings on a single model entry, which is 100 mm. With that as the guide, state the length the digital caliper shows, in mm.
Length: 29.03 mm
